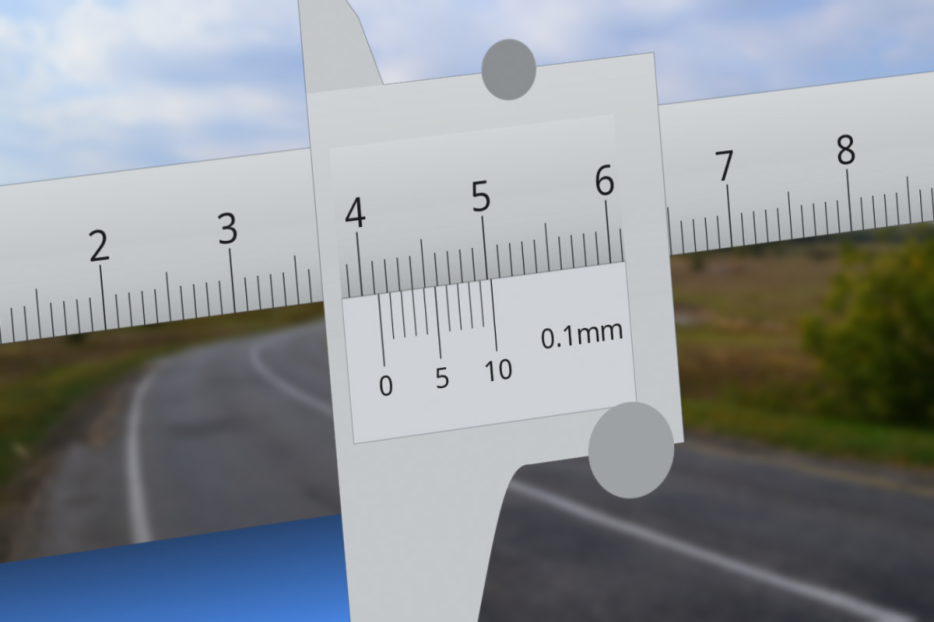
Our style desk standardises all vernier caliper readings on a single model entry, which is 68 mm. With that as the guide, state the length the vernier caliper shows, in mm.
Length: 41.3 mm
